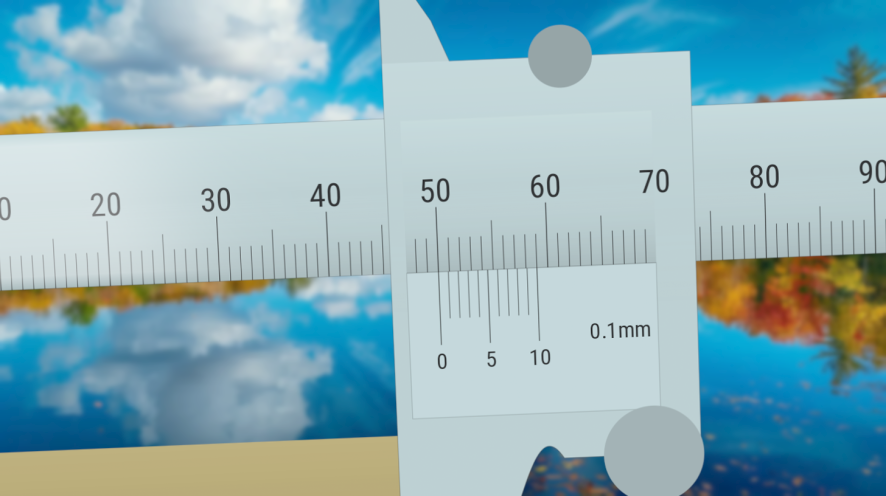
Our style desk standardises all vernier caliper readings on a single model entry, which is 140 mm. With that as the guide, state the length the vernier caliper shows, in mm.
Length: 50.0 mm
